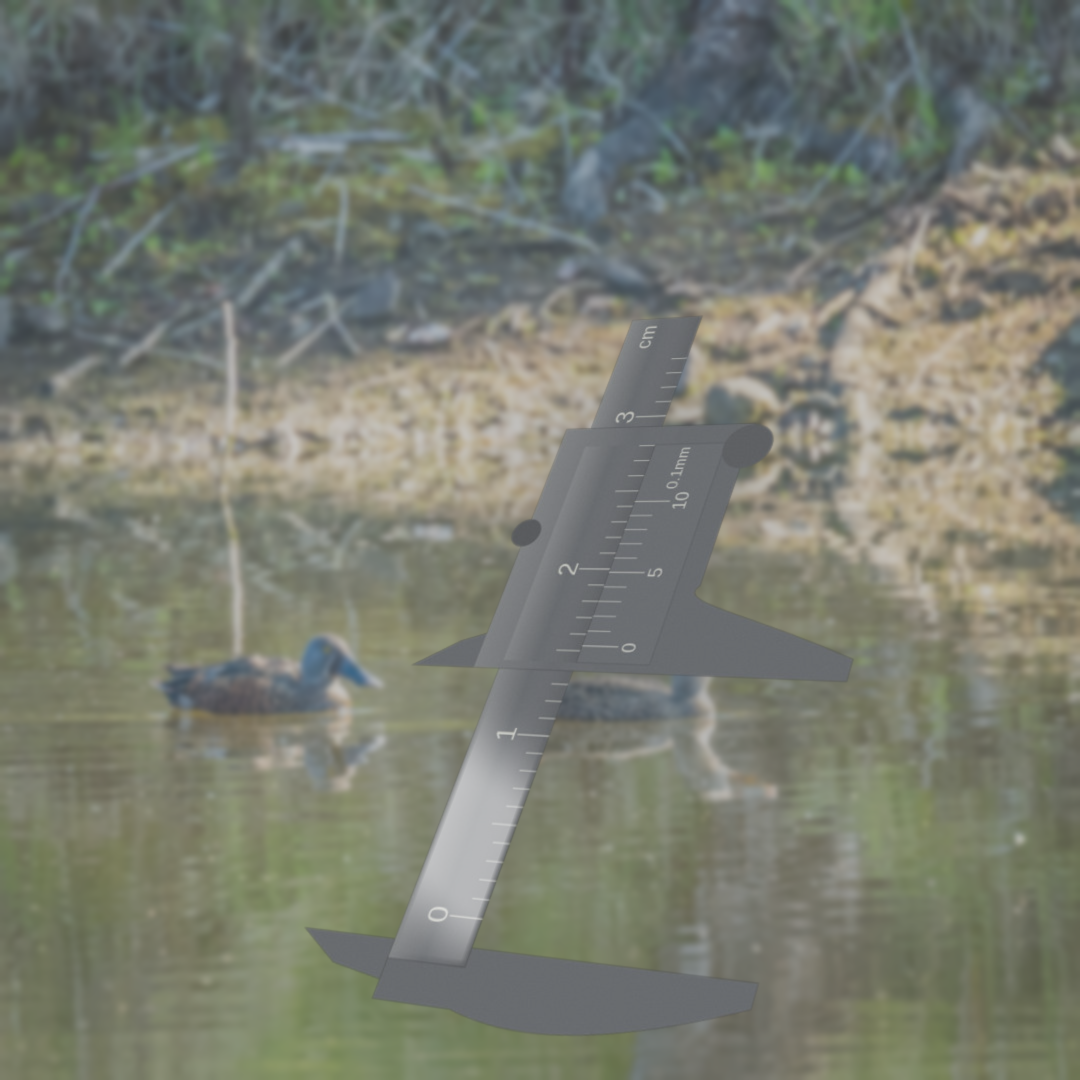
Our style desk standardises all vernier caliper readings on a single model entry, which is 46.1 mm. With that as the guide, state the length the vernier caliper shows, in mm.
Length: 15.3 mm
